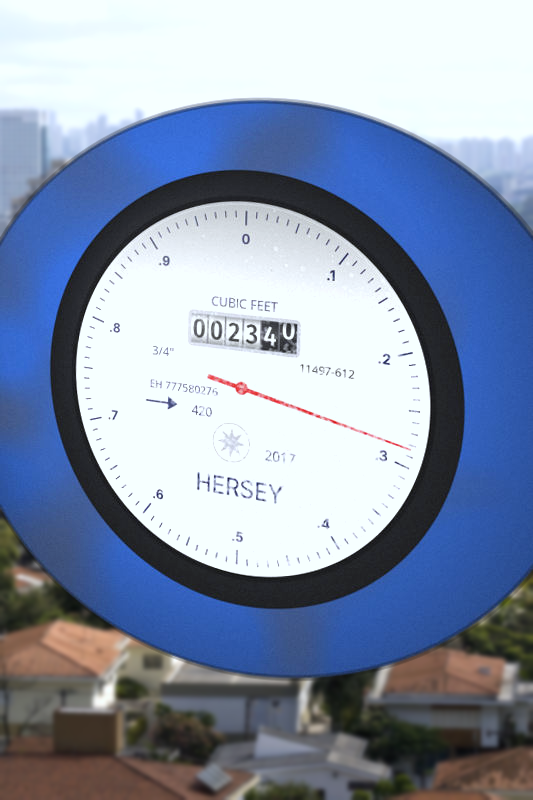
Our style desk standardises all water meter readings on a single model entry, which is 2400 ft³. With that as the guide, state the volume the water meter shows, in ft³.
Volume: 2340.28 ft³
